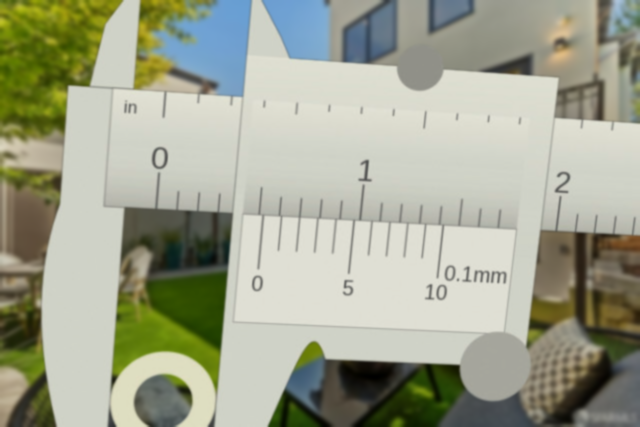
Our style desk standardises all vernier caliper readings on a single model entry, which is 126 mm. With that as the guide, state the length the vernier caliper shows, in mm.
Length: 5.2 mm
